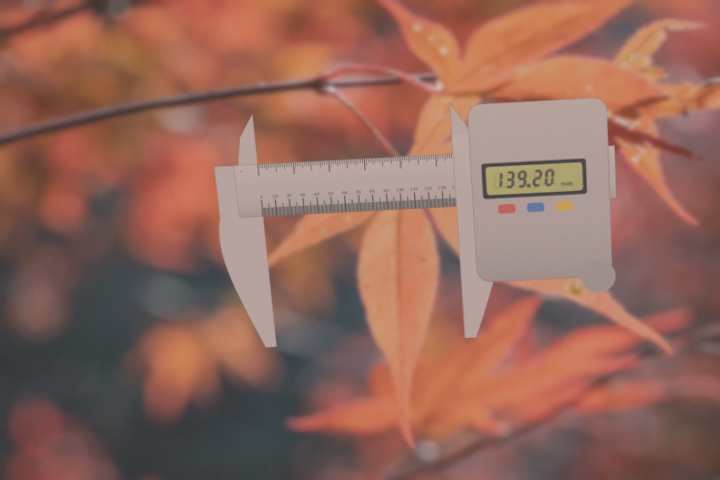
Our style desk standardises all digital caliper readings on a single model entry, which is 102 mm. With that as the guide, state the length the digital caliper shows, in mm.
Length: 139.20 mm
